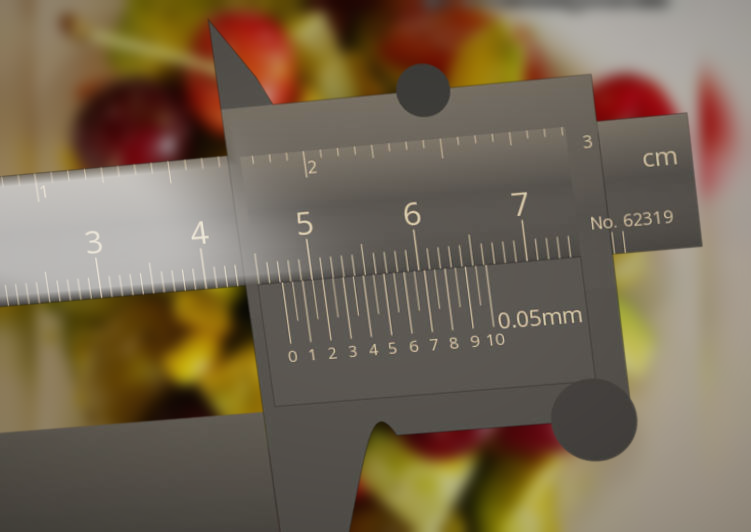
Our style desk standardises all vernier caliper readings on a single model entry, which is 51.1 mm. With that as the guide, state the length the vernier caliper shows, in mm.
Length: 47.2 mm
